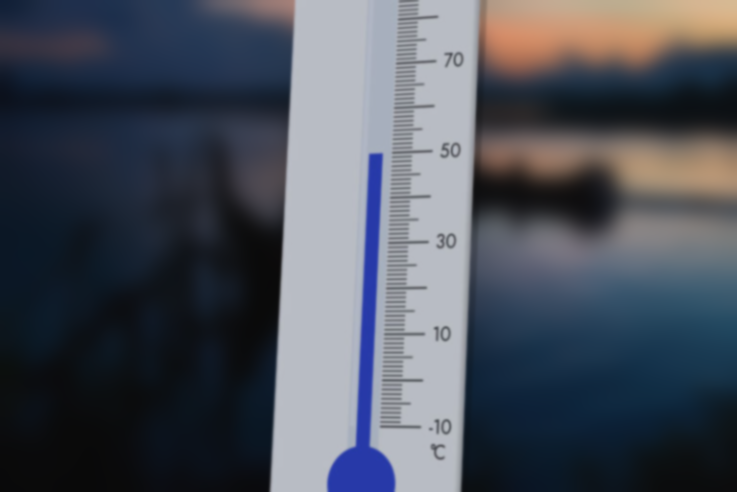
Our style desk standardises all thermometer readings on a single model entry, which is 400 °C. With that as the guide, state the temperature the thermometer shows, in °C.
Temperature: 50 °C
